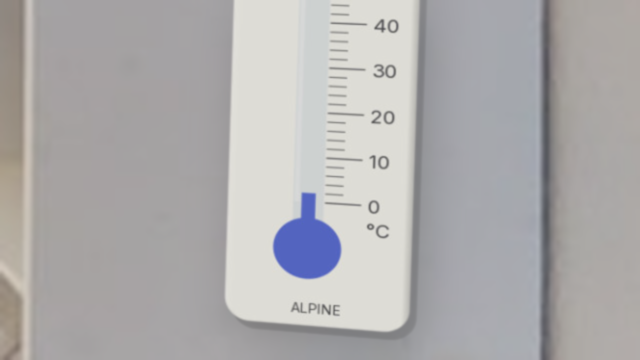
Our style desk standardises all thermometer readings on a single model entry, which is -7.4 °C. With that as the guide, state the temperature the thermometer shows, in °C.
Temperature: 2 °C
